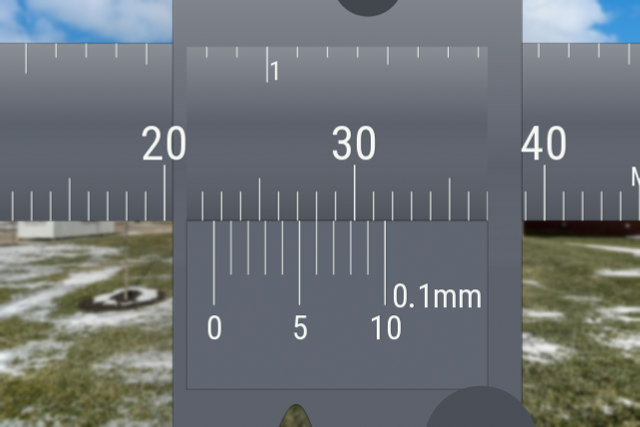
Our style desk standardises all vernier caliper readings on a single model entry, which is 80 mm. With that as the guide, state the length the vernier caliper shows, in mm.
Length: 22.6 mm
